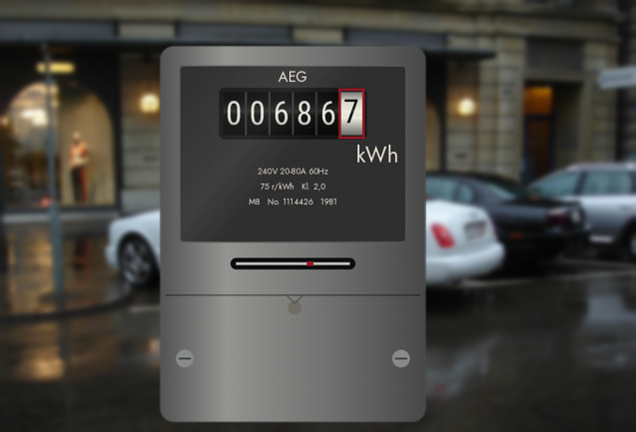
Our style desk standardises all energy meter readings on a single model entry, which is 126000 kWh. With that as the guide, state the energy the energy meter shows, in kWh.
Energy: 686.7 kWh
